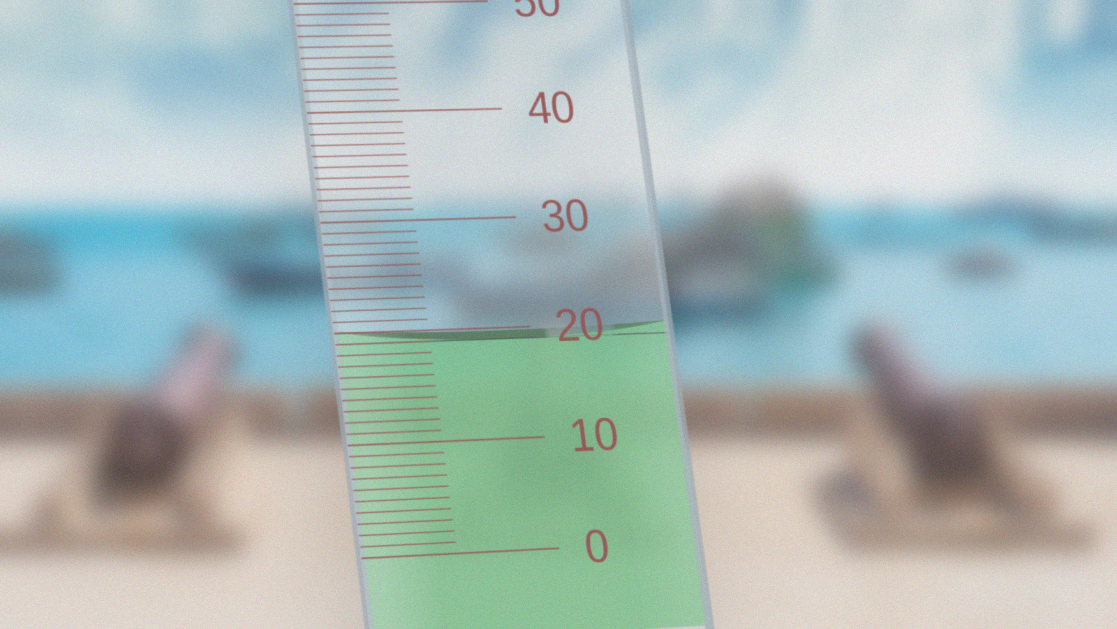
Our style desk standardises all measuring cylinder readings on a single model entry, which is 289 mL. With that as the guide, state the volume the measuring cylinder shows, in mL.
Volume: 19 mL
